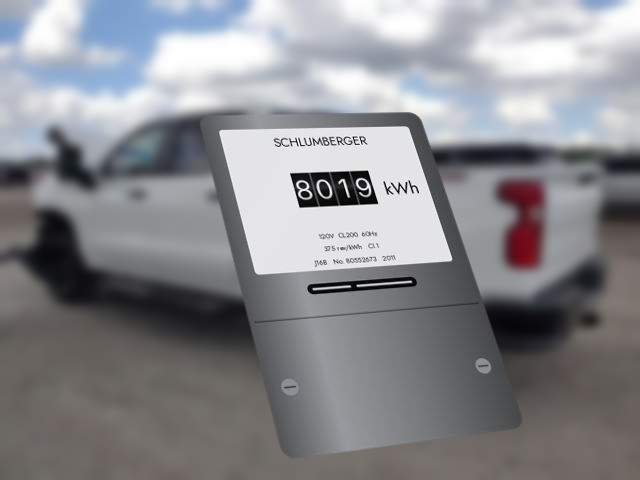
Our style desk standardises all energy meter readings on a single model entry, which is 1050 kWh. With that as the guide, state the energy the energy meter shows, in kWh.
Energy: 8019 kWh
